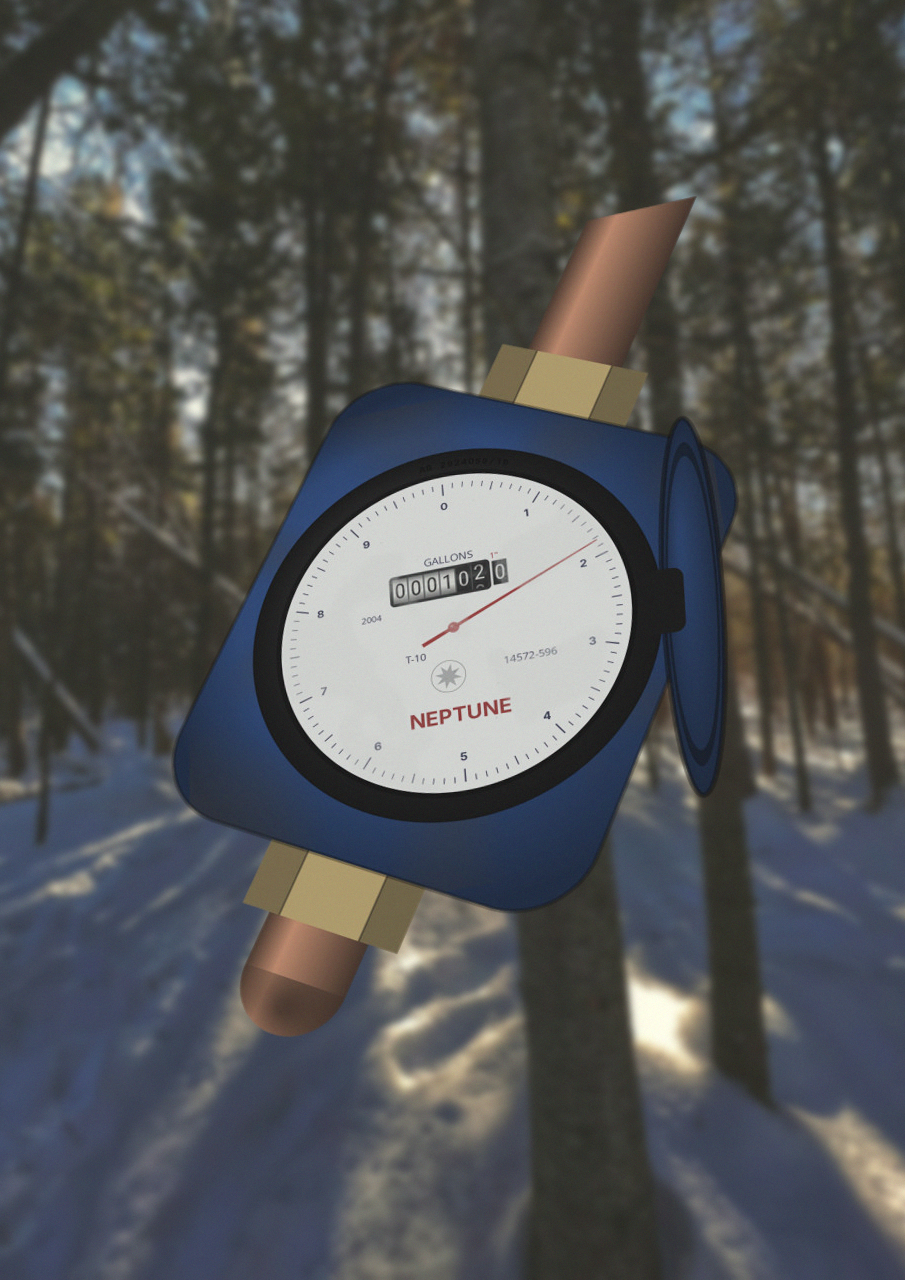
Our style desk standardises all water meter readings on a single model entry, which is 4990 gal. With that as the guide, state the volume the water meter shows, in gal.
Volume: 1021.8 gal
